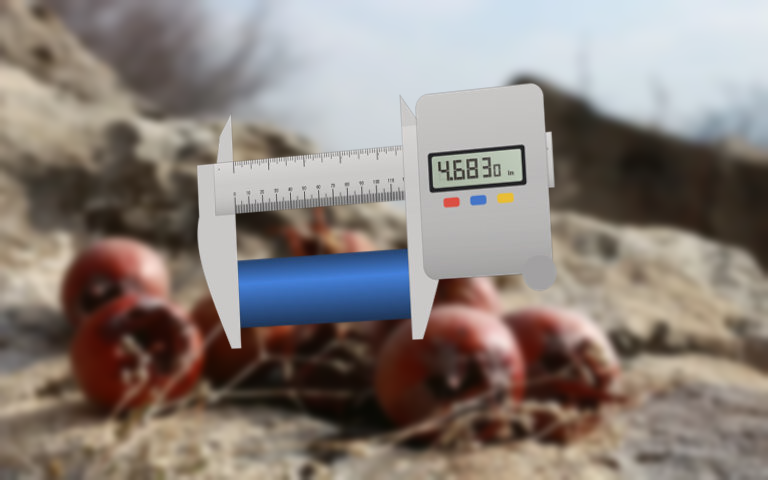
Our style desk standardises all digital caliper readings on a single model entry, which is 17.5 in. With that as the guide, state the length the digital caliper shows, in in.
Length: 4.6830 in
